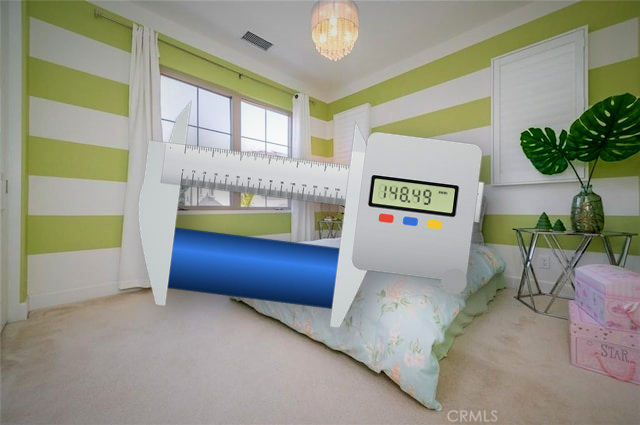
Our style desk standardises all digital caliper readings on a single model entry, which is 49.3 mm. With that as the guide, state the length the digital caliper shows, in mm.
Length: 148.49 mm
